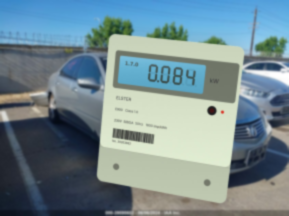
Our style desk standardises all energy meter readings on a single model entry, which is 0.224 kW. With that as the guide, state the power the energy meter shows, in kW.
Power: 0.084 kW
